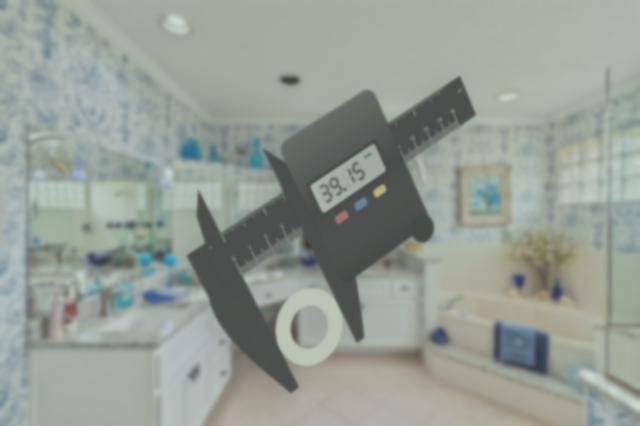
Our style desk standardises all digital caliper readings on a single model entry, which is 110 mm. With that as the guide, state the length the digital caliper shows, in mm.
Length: 39.15 mm
